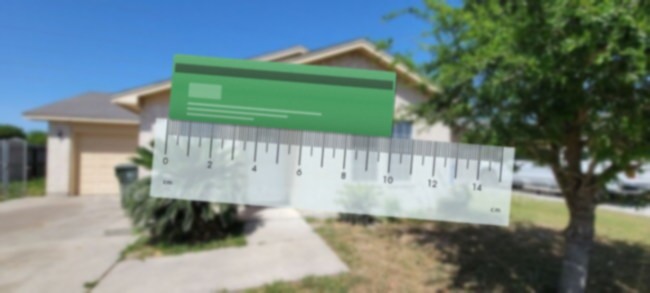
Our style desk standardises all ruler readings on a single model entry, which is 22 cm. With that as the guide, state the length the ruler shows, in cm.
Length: 10 cm
